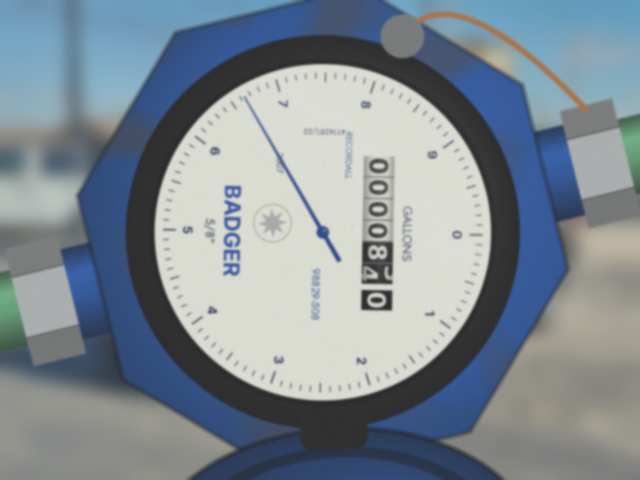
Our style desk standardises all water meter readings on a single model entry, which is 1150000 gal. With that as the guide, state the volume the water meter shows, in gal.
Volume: 836.6 gal
